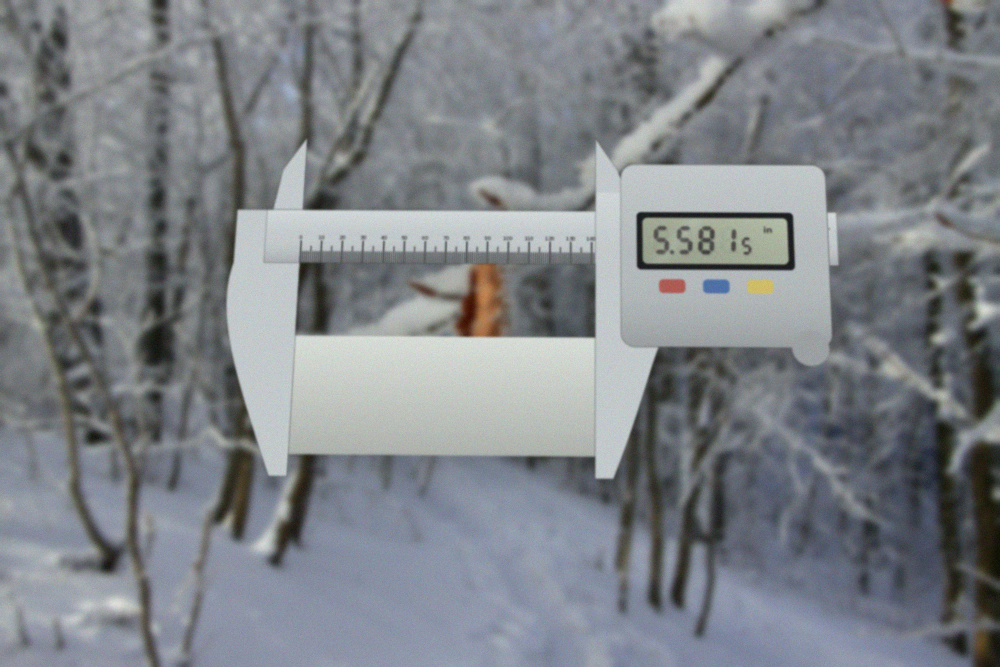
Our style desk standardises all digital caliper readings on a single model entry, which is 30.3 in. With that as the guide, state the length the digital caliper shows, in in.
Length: 5.5815 in
